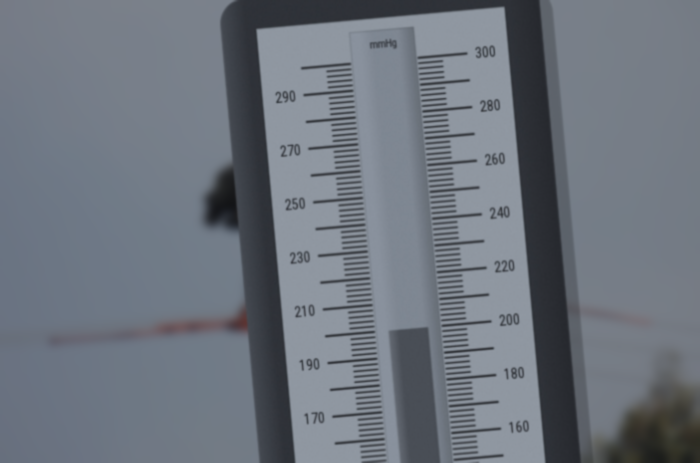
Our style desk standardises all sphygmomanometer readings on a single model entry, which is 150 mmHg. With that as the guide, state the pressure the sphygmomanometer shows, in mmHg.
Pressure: 200 mmHg
